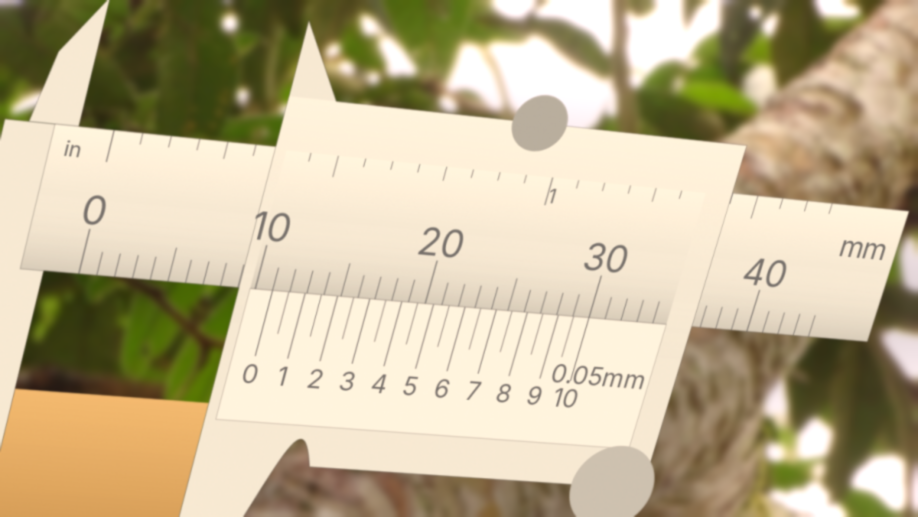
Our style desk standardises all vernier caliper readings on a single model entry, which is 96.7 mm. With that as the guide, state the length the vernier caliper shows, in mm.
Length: 11.0 mm
